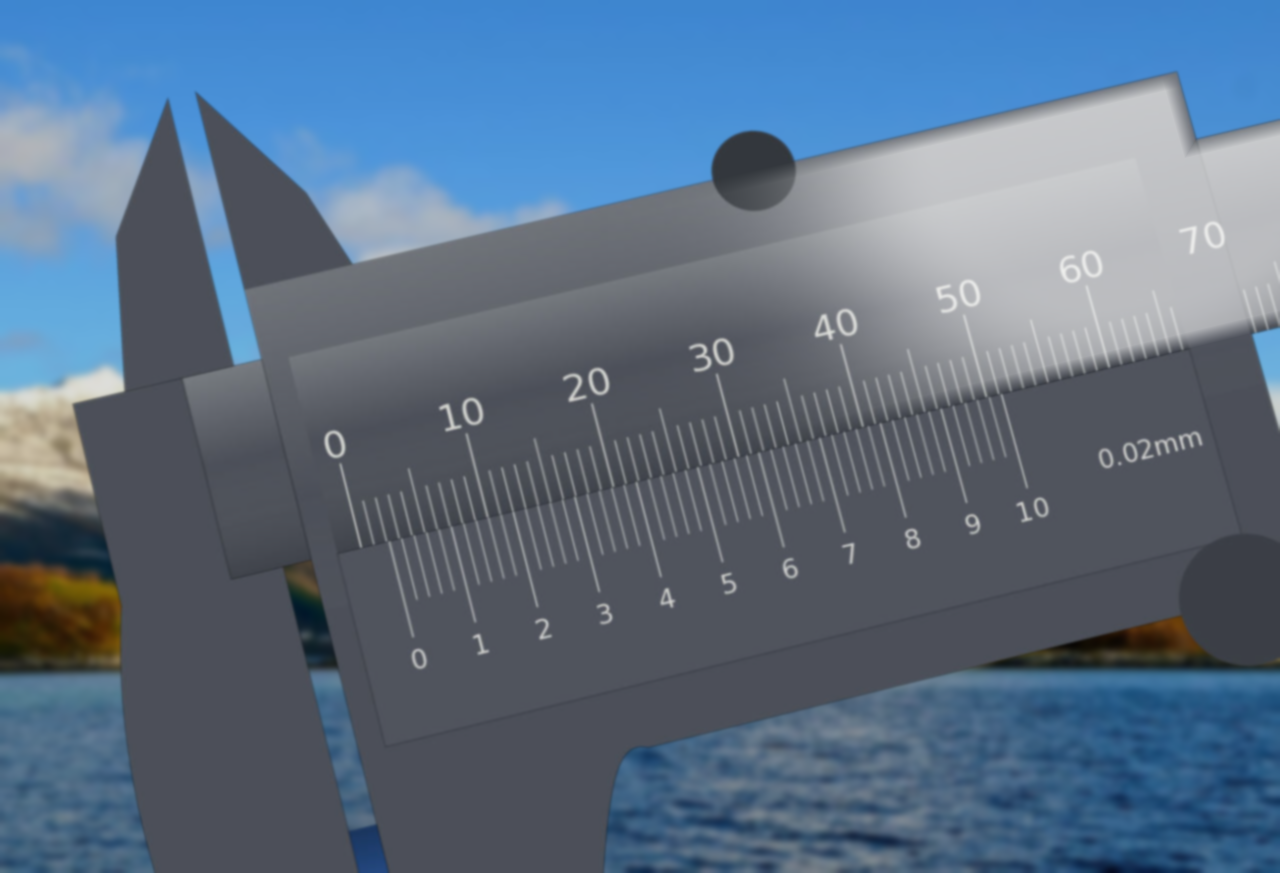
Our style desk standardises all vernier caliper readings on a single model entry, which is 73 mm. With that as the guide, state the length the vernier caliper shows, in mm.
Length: 2.2 mm
